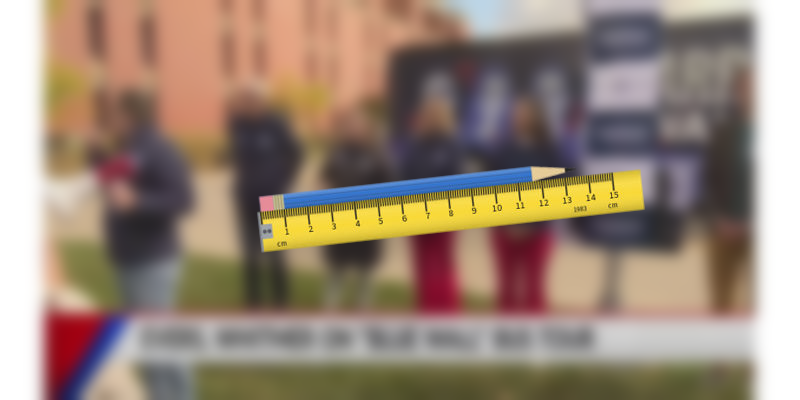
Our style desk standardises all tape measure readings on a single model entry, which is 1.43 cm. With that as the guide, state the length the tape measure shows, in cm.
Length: 13.5 cm
